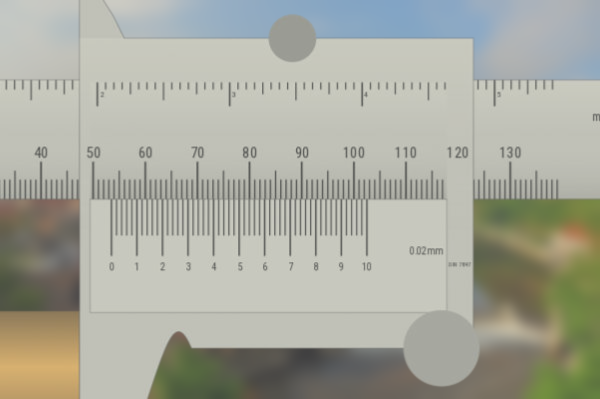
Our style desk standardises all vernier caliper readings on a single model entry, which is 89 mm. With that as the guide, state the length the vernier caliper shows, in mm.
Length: 53.5 mm
